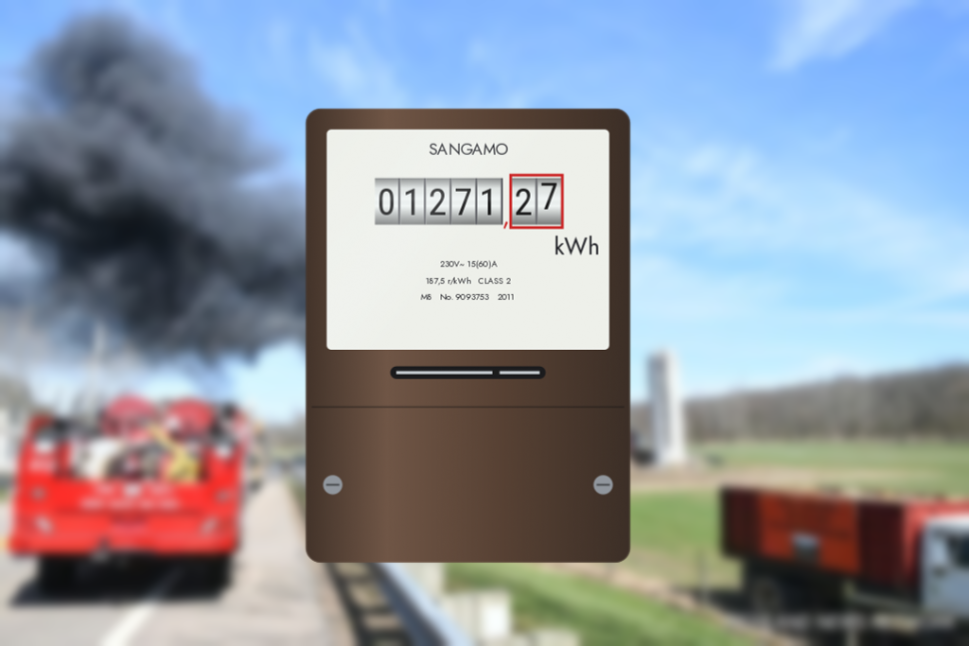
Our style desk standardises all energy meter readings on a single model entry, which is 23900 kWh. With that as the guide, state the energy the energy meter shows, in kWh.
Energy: 1271.27 kWh
